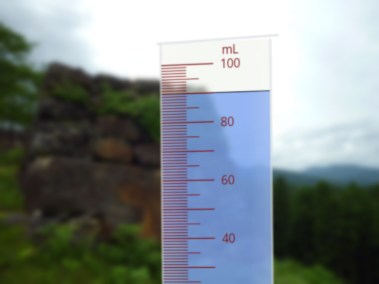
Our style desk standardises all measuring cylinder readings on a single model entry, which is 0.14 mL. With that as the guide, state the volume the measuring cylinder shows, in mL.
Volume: 90 mL
